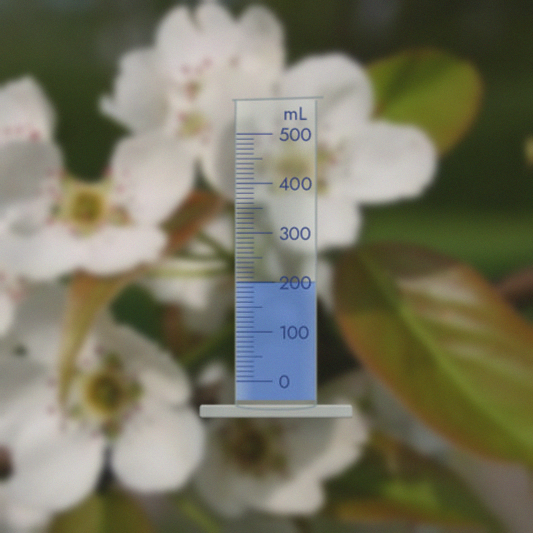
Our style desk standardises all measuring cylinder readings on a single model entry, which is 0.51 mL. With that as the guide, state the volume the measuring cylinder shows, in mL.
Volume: 200 mL
